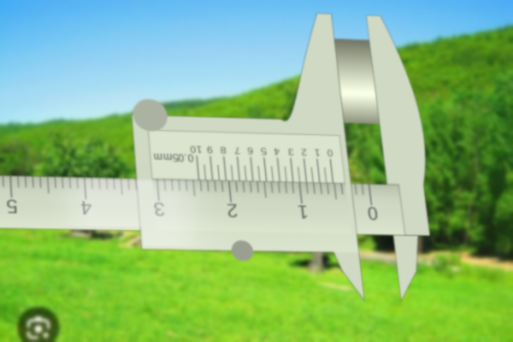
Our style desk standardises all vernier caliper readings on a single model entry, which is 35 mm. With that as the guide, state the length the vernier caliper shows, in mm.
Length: 5.2 mm
